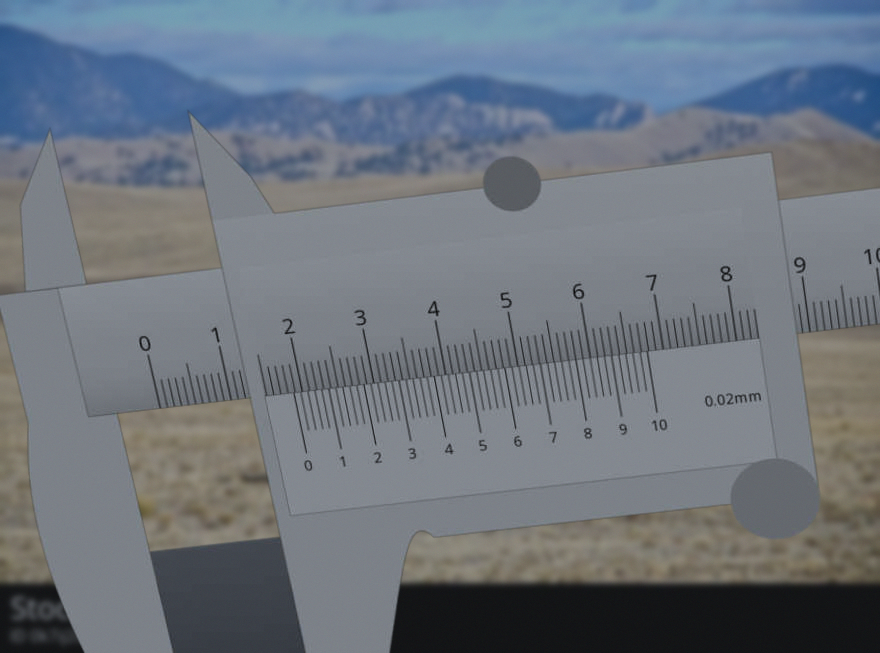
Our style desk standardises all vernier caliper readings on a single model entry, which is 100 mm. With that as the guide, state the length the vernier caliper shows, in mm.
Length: 18.8 mm
